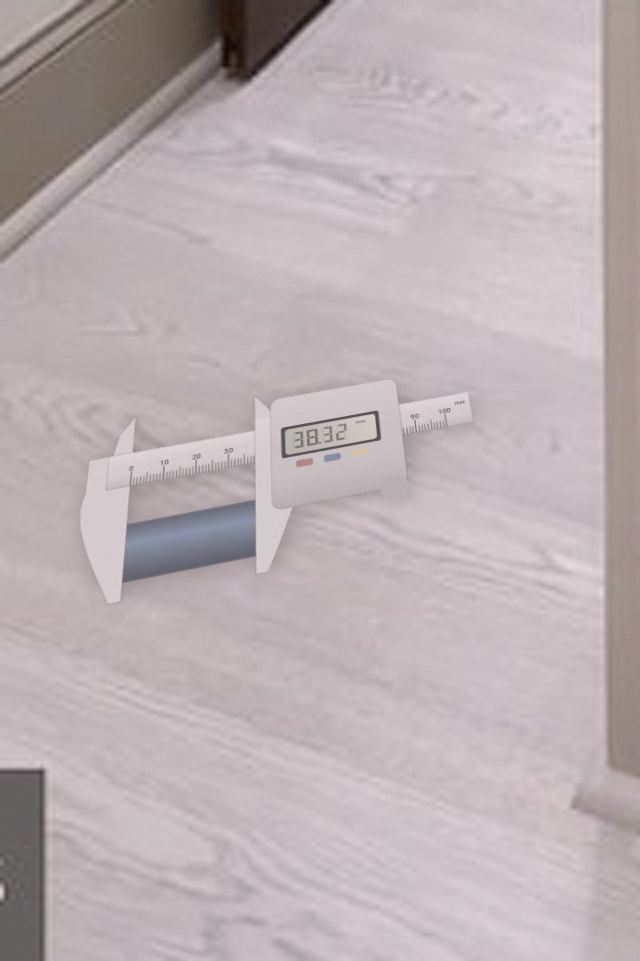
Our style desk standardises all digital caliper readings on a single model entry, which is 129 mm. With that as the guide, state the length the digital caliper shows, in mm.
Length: 38.32 mm
